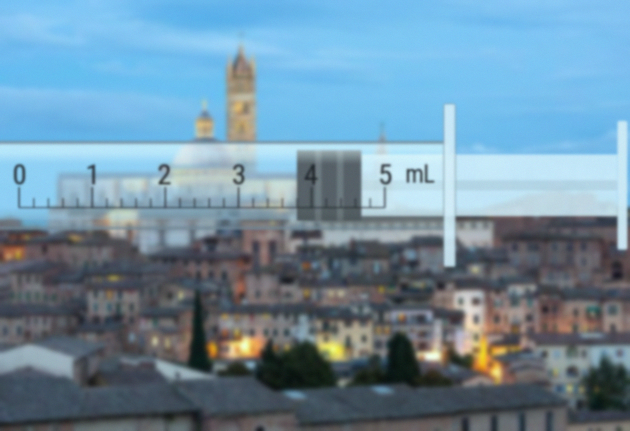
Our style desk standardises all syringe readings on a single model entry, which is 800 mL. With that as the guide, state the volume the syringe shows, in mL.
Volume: 3.8 mL
